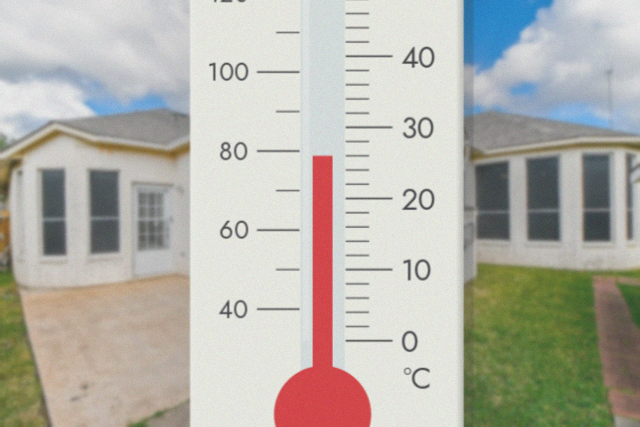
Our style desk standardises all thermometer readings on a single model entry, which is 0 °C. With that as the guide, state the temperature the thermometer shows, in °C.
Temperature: 26 °C
